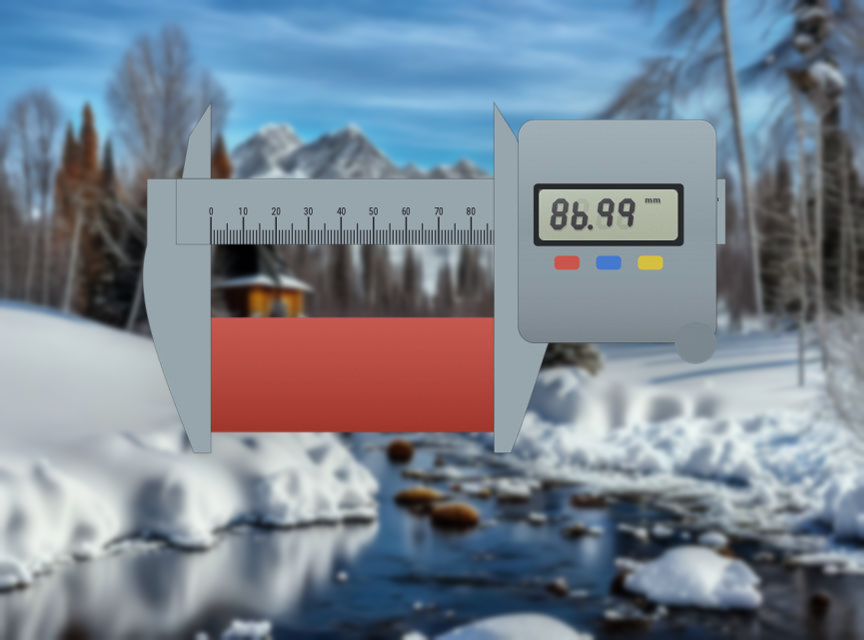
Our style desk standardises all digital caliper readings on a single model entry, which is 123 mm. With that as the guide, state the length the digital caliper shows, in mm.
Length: 86.99 mm
